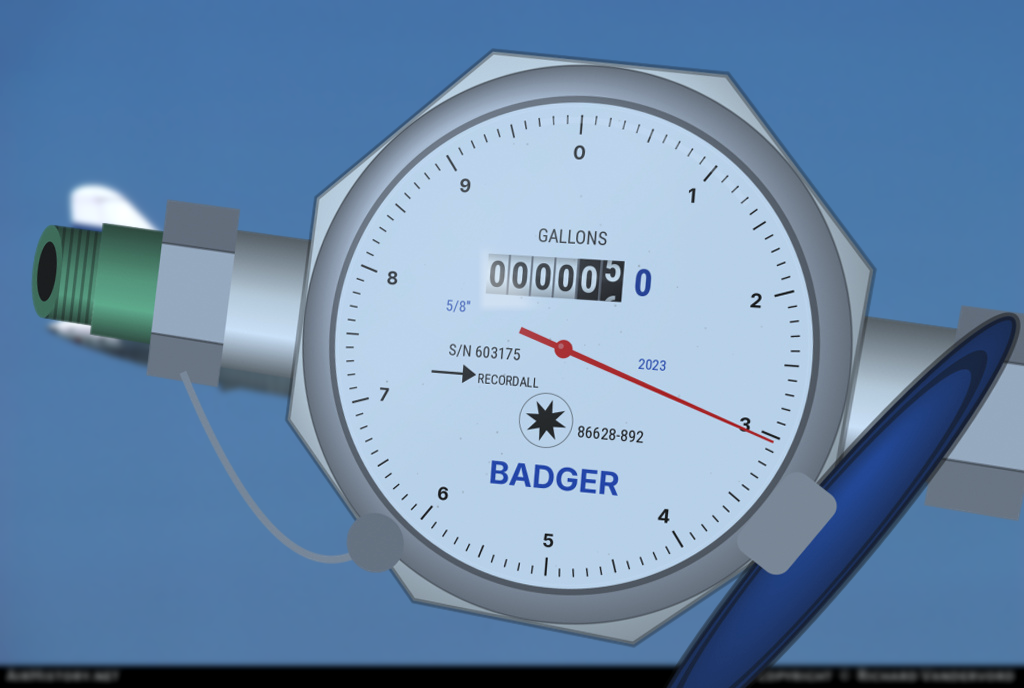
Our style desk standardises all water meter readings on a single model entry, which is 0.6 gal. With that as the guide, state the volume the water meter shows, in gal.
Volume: 53.0 gal
